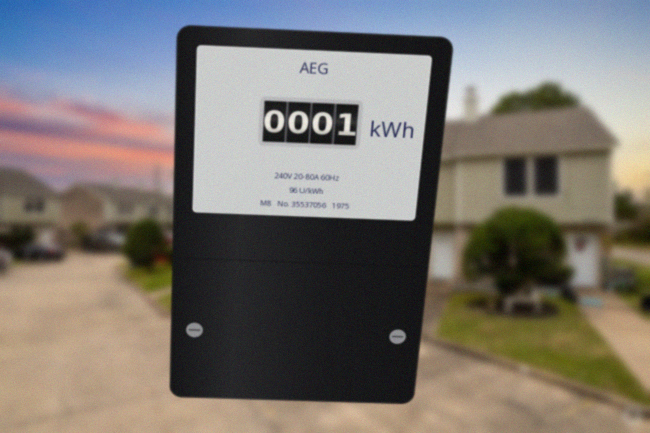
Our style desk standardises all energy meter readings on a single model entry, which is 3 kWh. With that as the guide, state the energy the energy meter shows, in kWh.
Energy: 1 kWh
